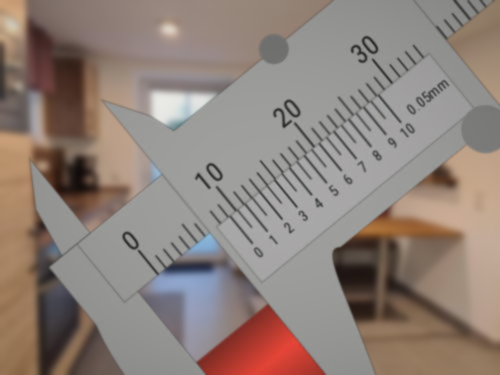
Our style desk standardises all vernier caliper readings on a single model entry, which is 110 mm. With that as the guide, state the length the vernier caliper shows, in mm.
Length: 9.2 mm
